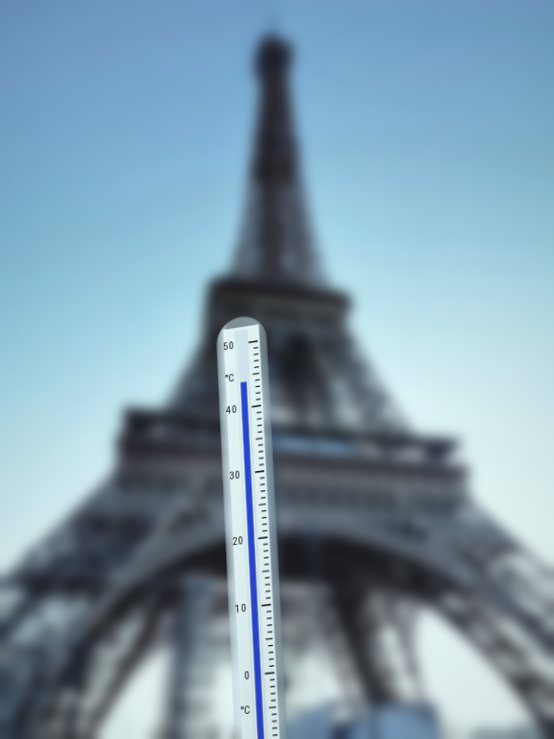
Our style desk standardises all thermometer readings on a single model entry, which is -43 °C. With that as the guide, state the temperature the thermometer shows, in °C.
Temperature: 44 °C
